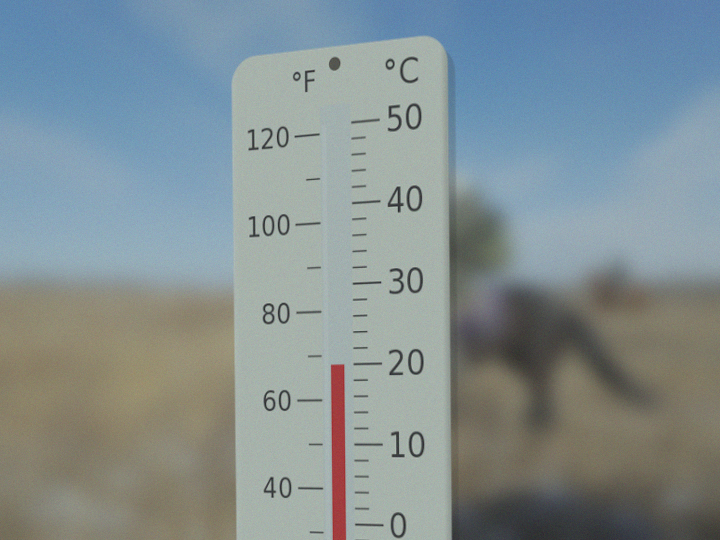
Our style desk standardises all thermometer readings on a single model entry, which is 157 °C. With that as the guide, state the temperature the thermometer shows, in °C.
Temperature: 20 °C
